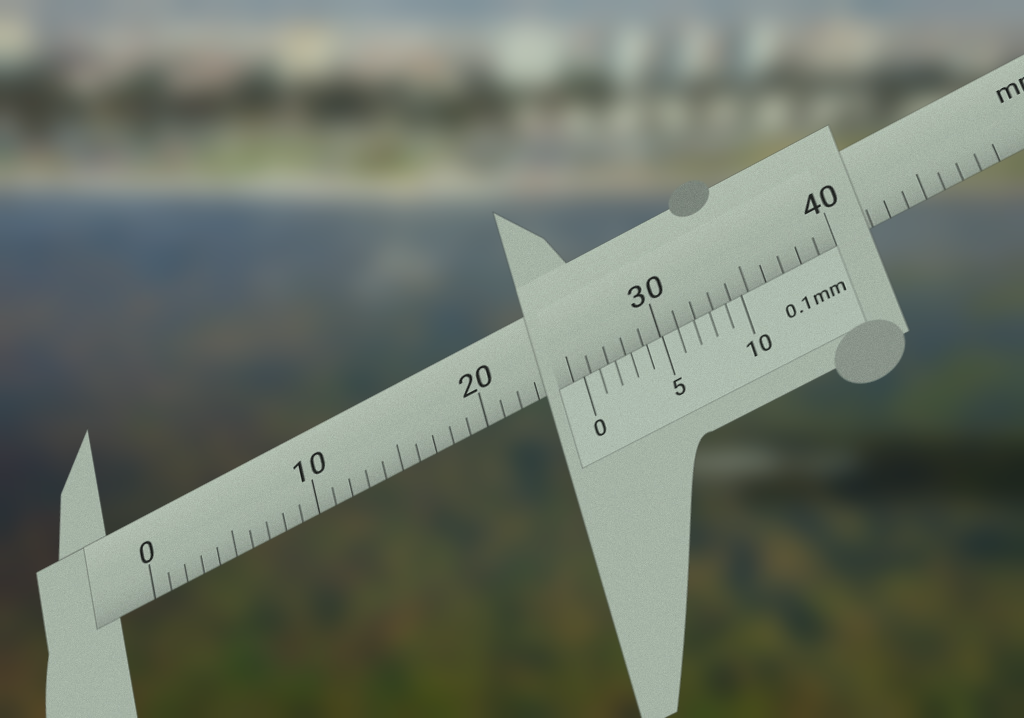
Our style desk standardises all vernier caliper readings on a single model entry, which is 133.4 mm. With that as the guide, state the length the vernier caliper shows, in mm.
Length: 25.6 mm
